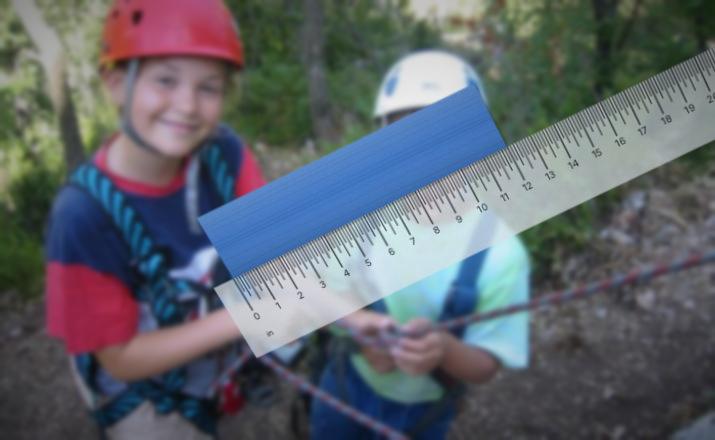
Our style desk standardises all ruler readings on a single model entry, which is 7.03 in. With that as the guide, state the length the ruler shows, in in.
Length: 12 in
